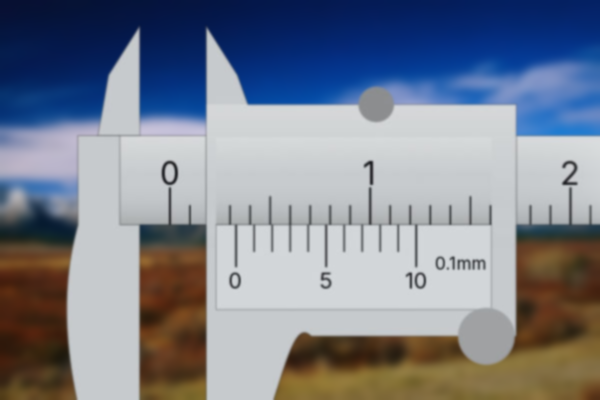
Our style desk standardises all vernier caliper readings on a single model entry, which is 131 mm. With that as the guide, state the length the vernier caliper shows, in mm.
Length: 3.3 mm
